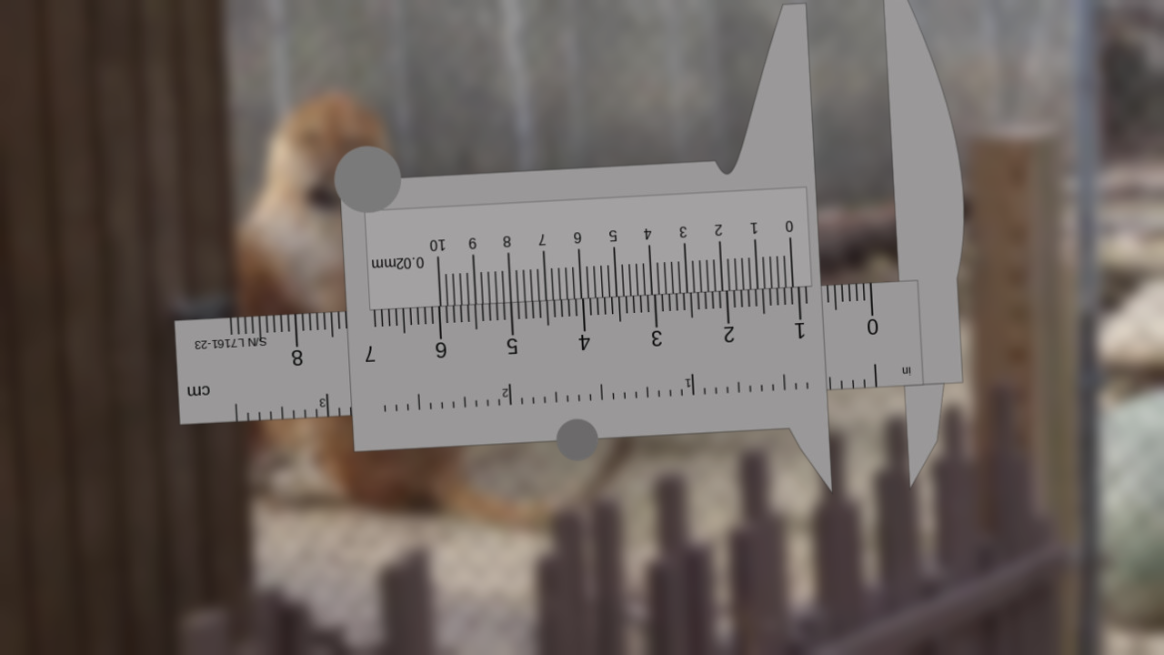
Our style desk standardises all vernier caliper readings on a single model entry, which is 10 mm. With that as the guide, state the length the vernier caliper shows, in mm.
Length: 10.8 mm
